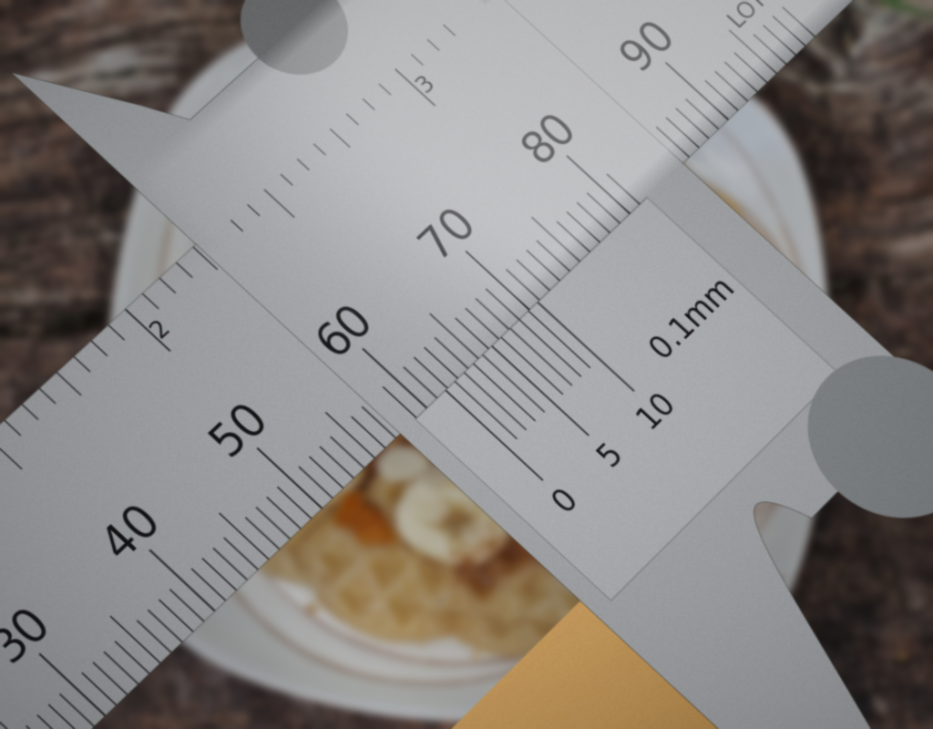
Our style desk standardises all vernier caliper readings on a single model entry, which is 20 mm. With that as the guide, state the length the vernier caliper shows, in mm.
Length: 61.8 mm
